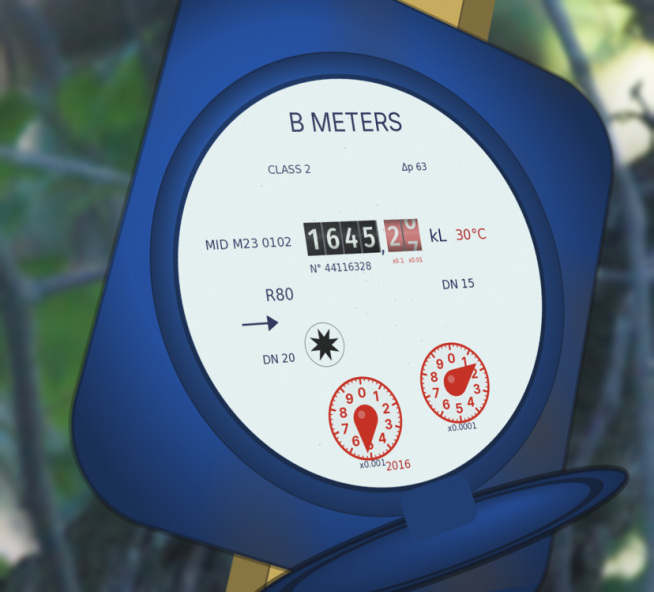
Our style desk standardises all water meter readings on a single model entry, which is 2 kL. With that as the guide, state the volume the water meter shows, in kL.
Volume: 1645.2651 kL
